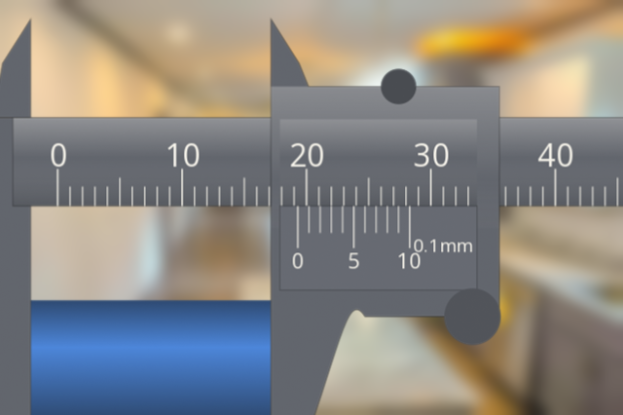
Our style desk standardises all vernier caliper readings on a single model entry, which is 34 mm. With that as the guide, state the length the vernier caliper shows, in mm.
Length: 19.3 mm
